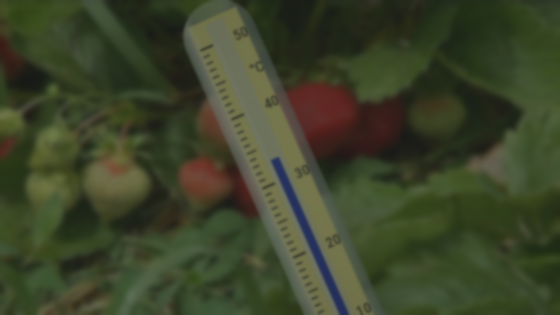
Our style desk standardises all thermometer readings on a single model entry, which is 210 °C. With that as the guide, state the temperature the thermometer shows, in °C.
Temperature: 33 °C
